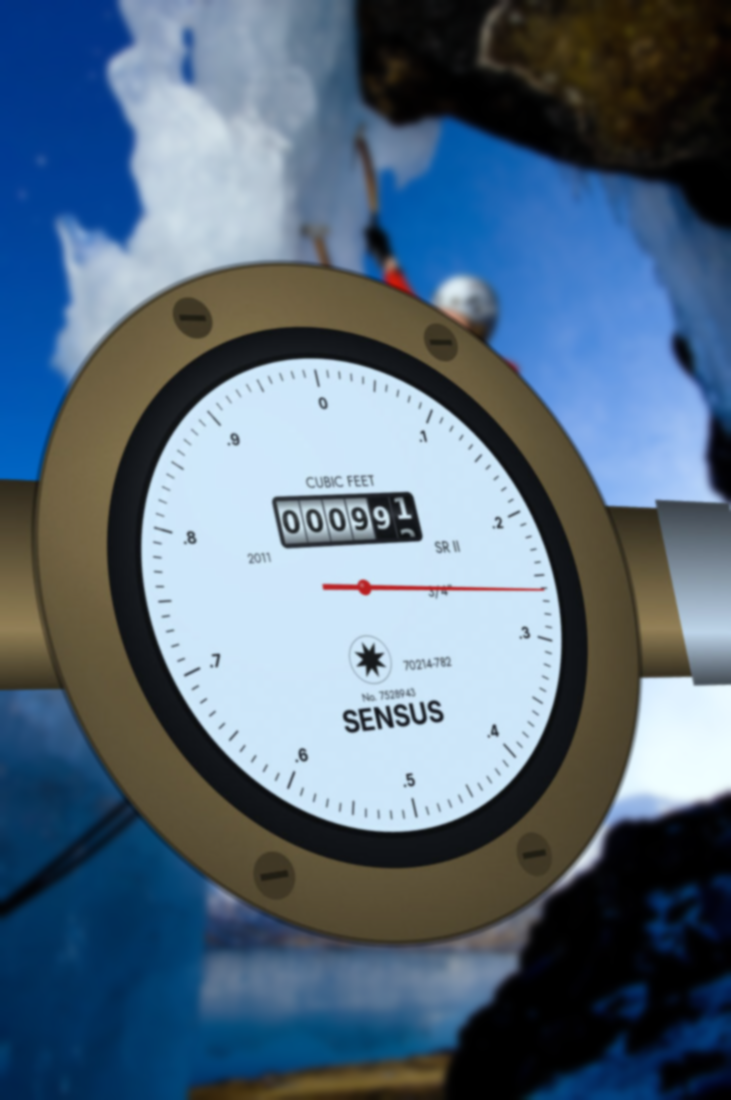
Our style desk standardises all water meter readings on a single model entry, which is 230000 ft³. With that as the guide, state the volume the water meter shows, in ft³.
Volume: 991.26 ft³
